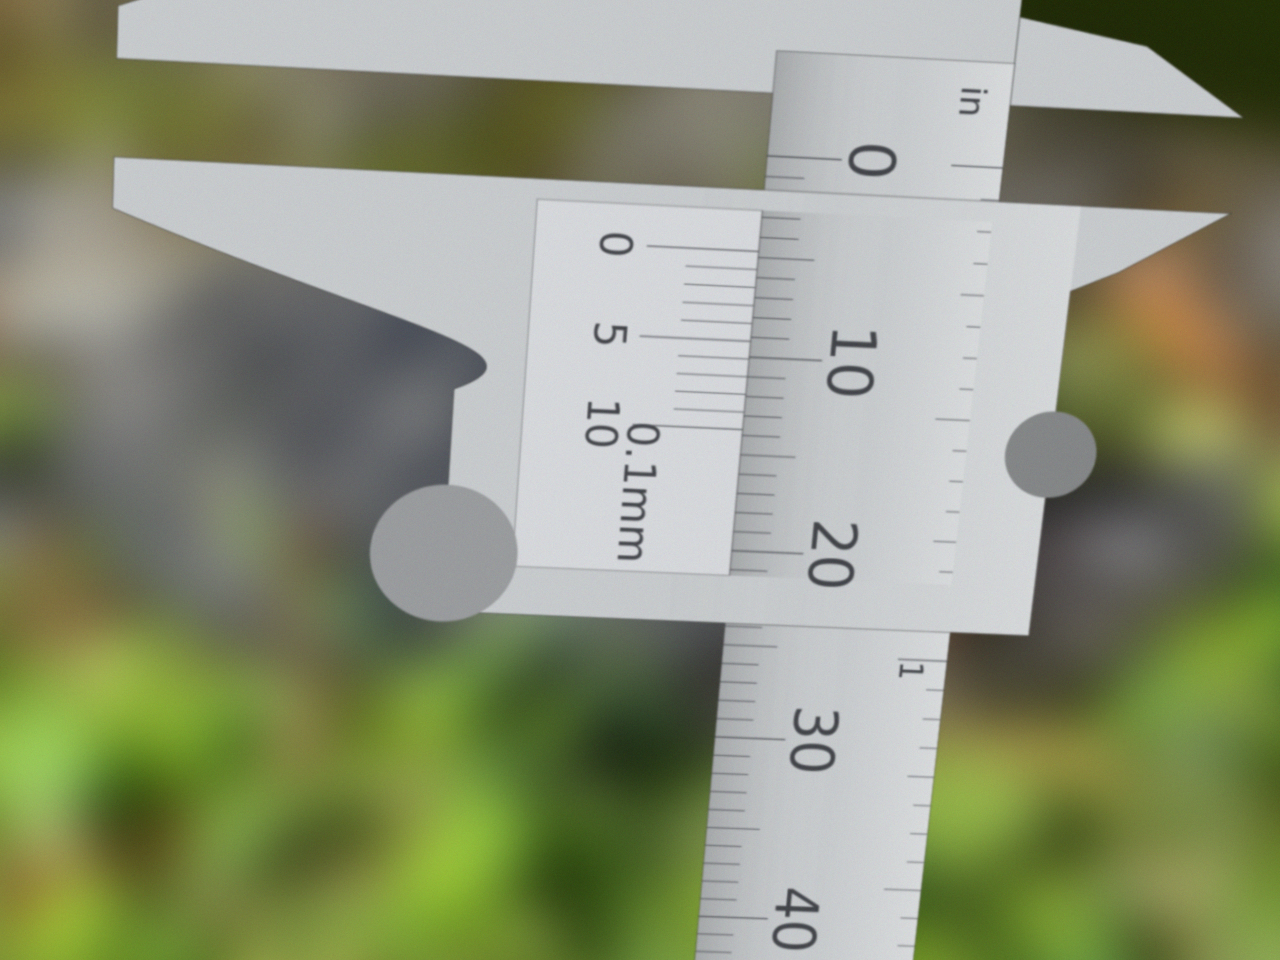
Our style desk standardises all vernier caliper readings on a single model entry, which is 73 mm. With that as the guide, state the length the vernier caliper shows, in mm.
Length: 4.7 mm
